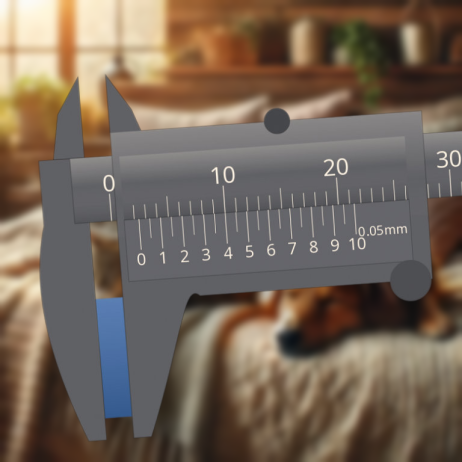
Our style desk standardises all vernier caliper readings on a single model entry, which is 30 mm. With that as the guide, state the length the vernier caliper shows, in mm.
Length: 2.4 mm
